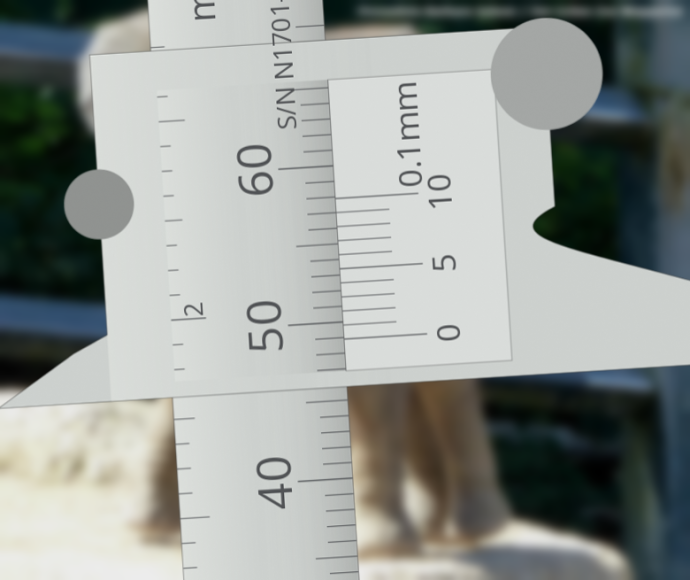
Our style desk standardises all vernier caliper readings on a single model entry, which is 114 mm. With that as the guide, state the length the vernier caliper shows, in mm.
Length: 48.9 mm
